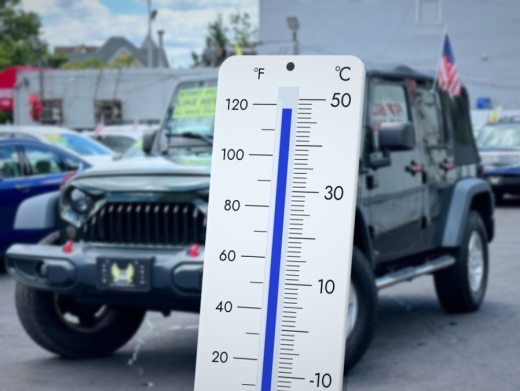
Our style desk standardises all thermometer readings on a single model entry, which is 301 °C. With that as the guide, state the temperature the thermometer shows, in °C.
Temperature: 48 °C
